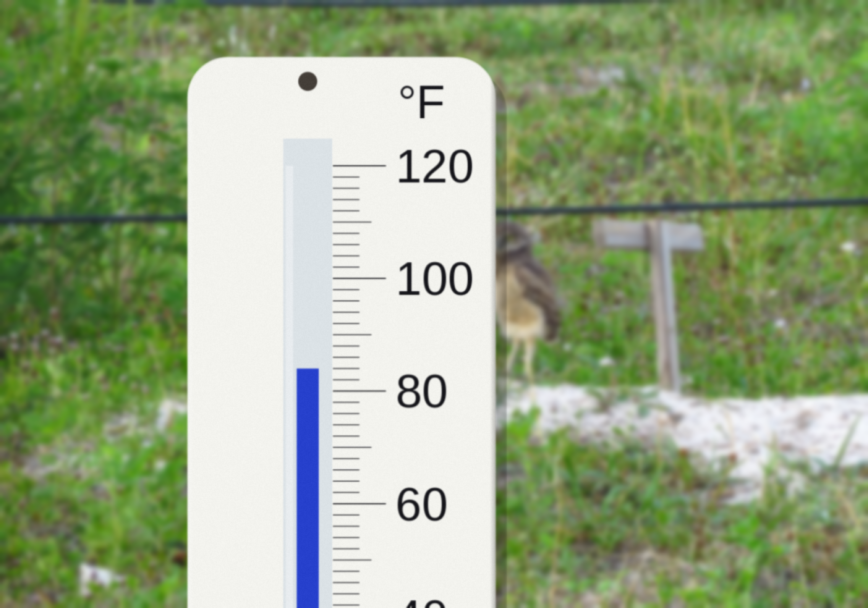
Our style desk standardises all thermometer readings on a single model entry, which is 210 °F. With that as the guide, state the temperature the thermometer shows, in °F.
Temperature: 84 °F
